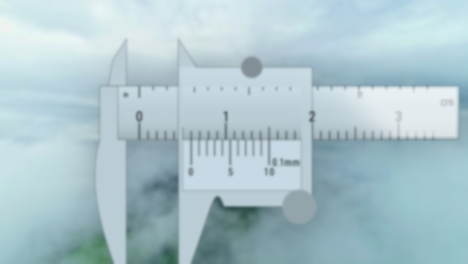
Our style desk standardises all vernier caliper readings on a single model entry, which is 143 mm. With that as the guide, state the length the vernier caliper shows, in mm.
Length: 6.0 mm
